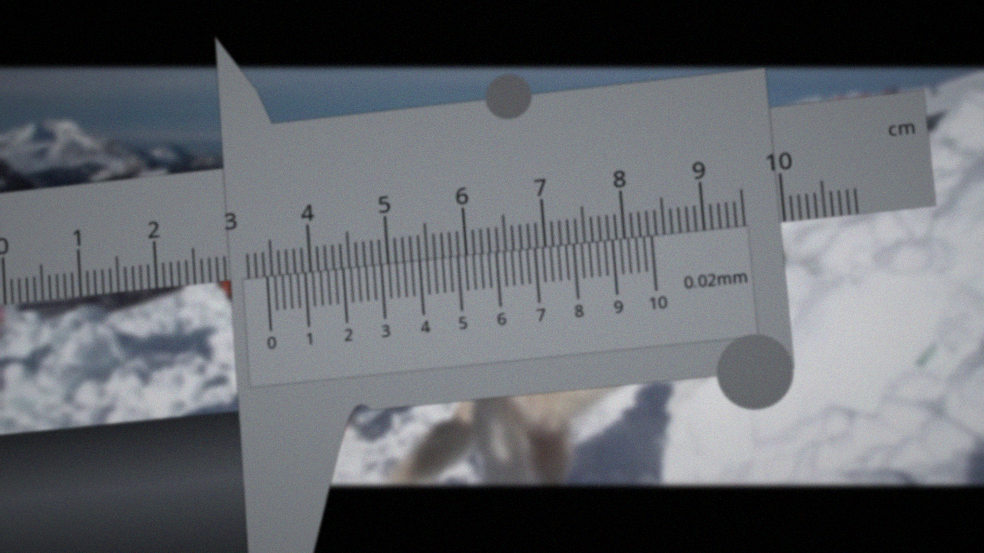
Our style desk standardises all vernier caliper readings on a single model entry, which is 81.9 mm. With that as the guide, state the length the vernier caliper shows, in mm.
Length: 34.4 mm
